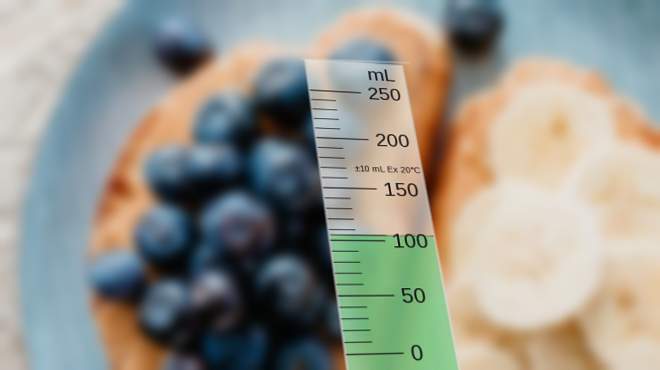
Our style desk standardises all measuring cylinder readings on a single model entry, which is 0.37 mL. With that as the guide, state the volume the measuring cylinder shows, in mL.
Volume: 105 mL
